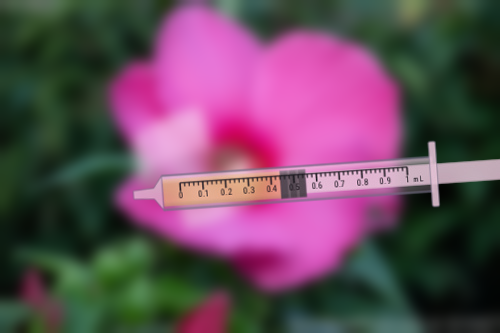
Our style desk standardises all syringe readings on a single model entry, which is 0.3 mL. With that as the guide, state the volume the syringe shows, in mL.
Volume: 0.44 mL
